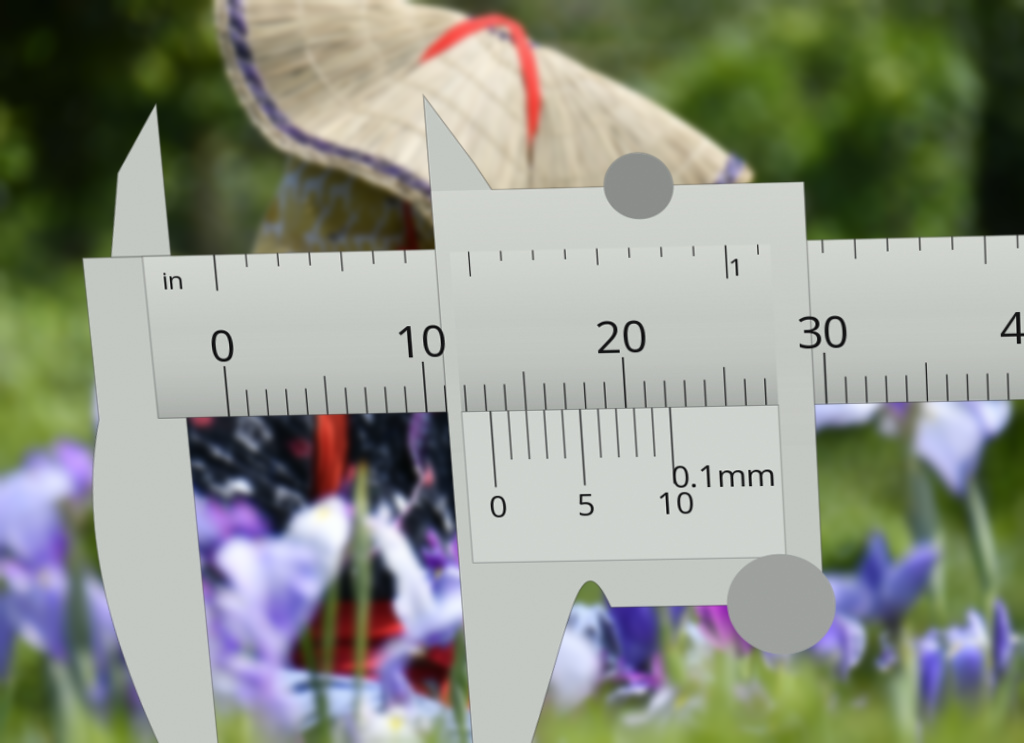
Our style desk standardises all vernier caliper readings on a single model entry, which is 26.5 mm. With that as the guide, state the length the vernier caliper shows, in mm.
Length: 13.2 mm
